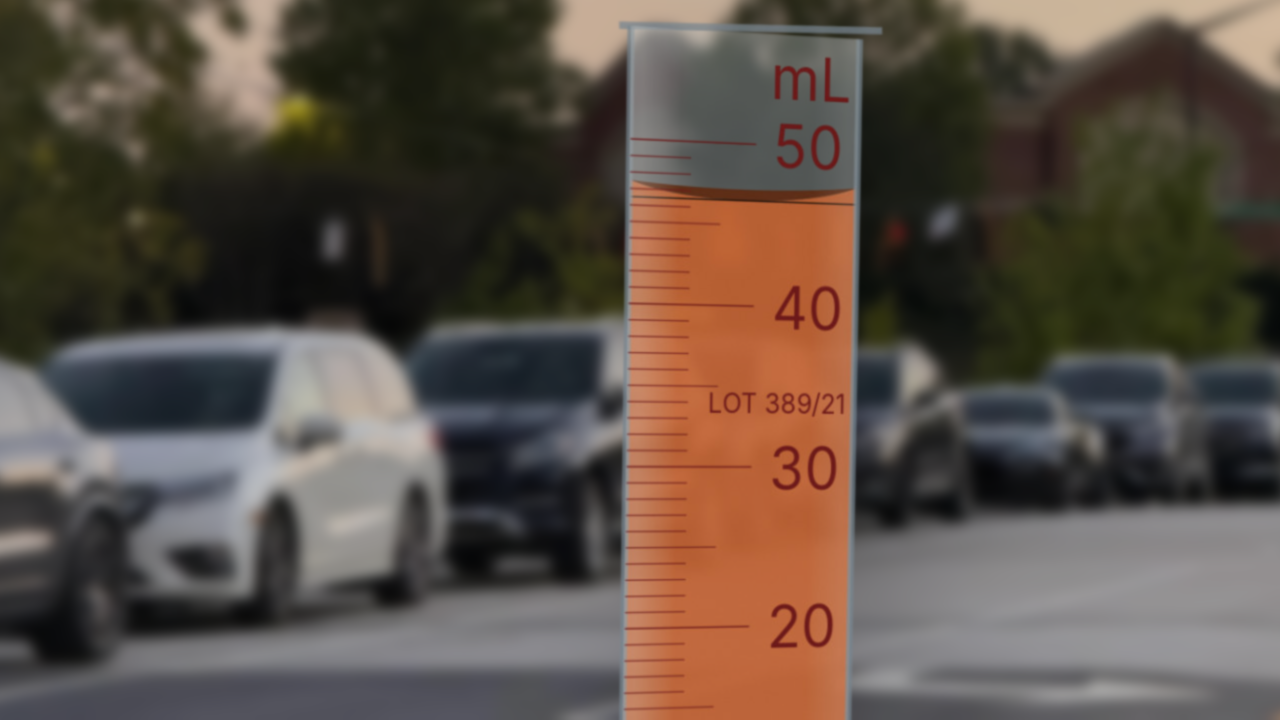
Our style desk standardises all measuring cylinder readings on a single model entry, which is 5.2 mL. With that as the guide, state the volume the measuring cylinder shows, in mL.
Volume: 46.5 mL
